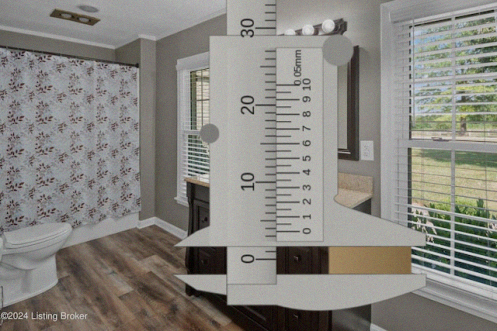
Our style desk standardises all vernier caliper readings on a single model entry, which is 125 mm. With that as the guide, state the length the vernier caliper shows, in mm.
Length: 3.6 mm
